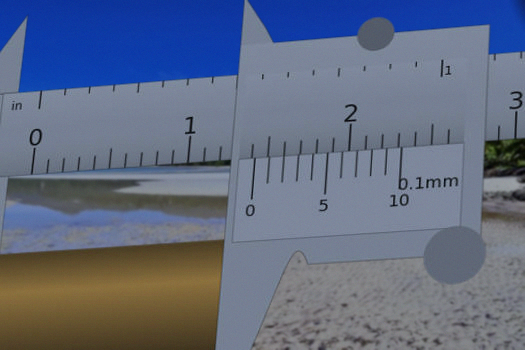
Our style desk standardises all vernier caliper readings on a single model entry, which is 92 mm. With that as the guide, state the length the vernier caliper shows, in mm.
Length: 14.2 mm
